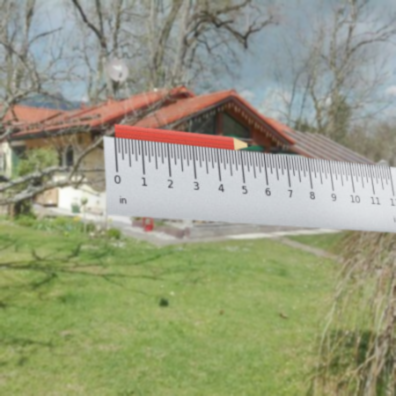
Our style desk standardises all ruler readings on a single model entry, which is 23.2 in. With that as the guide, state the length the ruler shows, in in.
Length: 5.5 in
